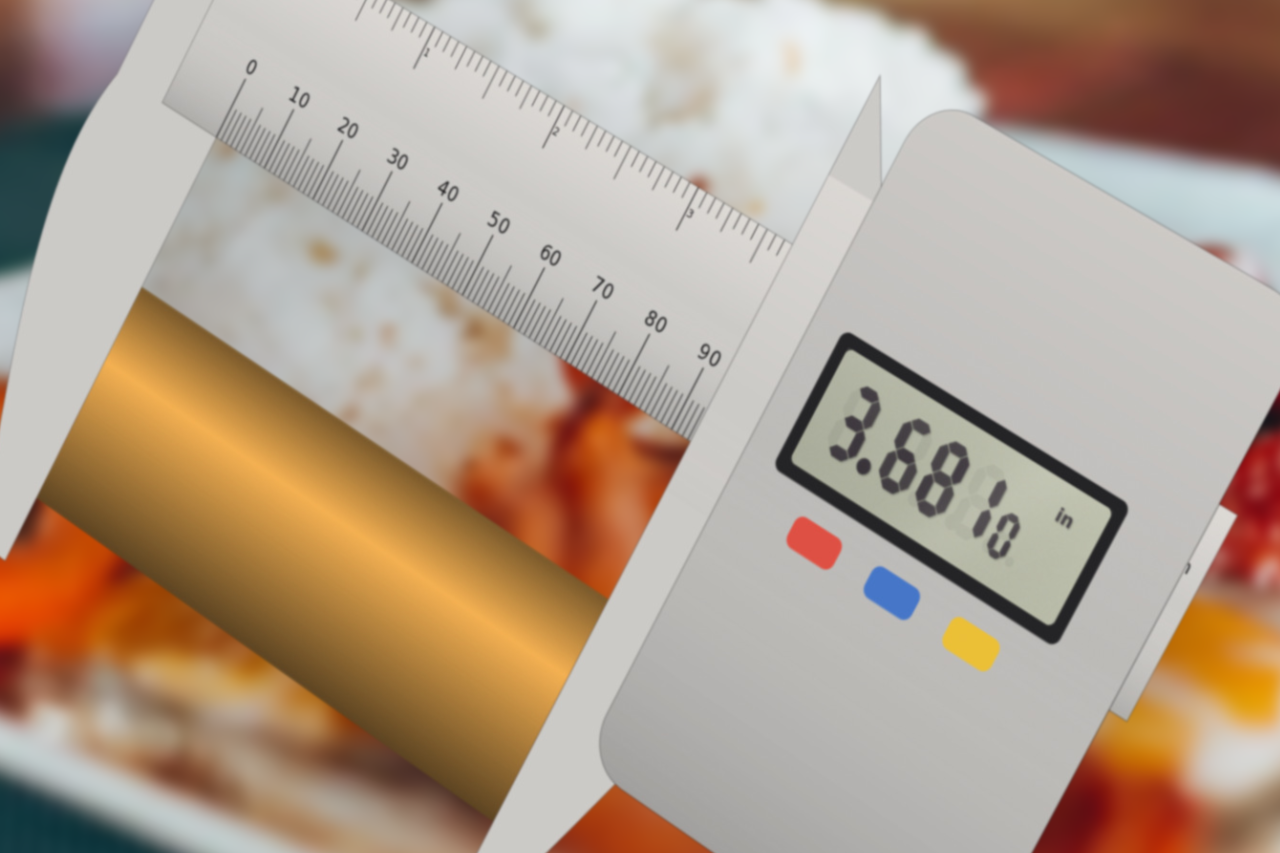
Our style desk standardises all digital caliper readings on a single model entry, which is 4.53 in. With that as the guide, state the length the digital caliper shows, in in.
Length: 3.6810 in
